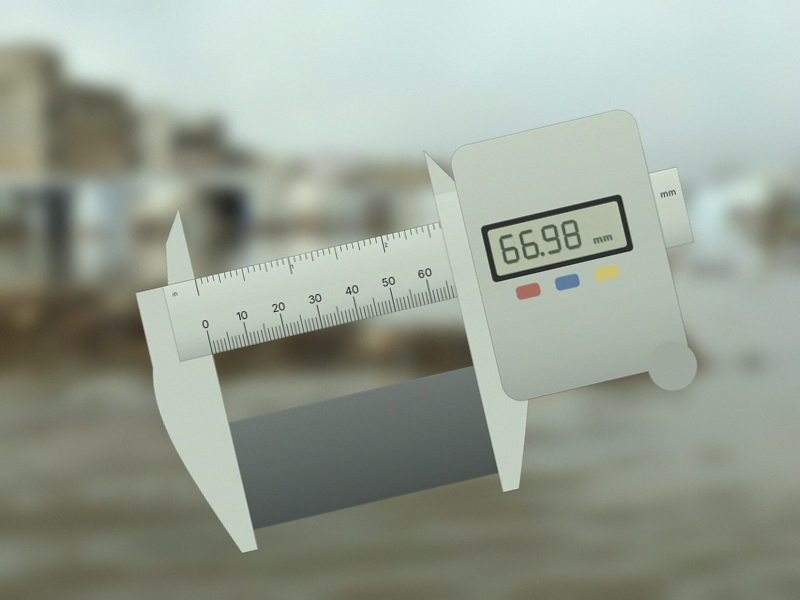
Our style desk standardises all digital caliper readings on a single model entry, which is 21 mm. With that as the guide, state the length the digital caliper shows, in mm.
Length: 66.98 mm
